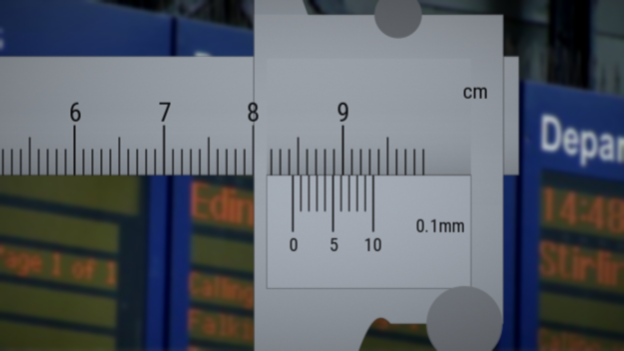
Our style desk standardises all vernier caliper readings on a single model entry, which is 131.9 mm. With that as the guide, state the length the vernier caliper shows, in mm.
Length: 84.4 mm
